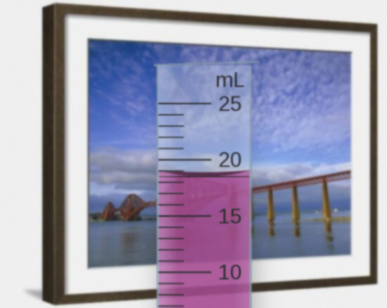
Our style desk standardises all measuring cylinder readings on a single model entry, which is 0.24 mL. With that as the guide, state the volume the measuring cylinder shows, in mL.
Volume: 18.5 mL
